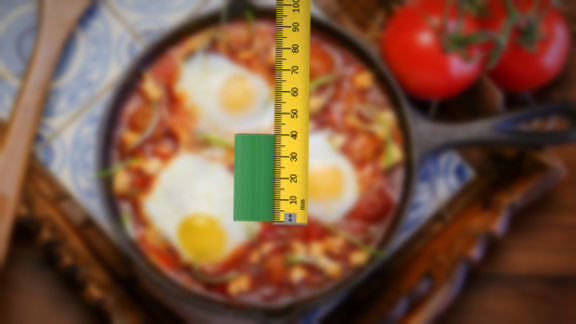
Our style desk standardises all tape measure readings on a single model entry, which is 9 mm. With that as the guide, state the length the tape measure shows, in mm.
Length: 40 mm
